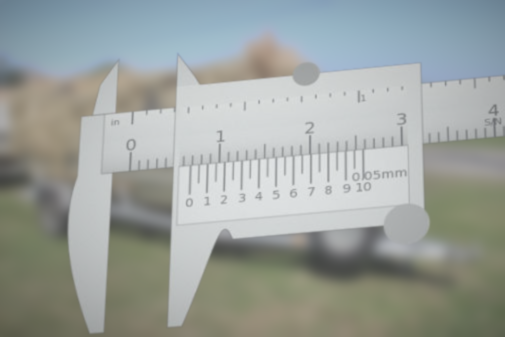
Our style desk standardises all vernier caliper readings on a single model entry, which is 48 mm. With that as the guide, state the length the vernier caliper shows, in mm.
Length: 6.8 mm
